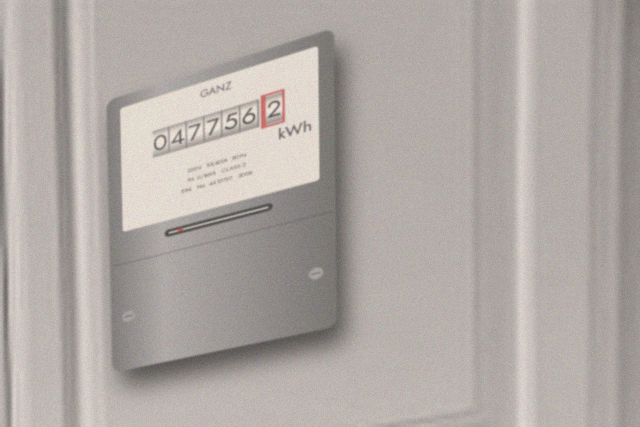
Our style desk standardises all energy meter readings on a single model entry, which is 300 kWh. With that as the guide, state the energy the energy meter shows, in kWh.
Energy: 47756.2 kWh
